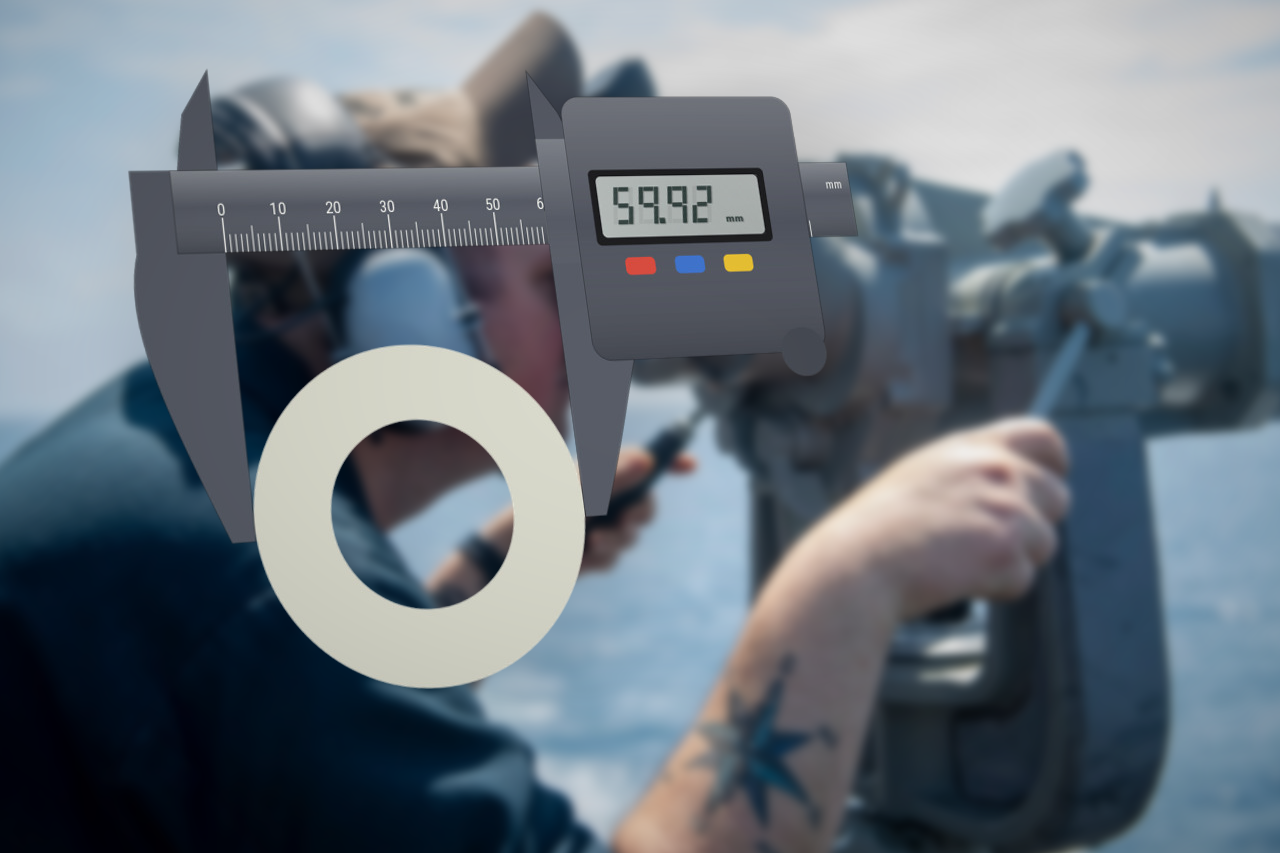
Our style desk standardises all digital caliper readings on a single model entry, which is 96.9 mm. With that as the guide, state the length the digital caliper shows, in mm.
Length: 59.92 mm
